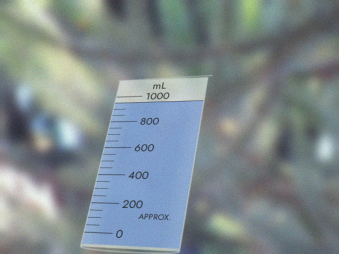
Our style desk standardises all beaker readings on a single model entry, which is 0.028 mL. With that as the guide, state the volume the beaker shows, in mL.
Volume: 950 mL
